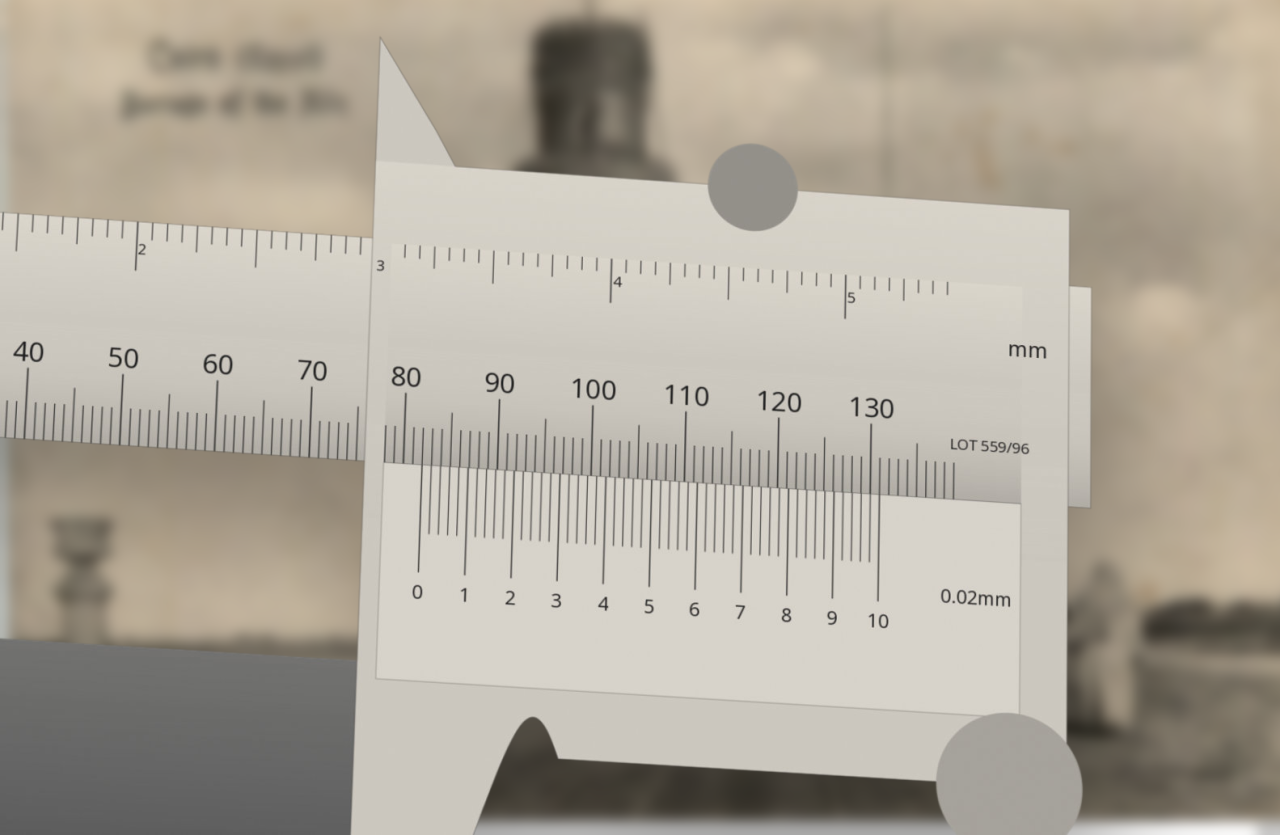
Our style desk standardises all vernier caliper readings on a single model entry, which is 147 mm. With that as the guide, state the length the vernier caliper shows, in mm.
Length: 82.0 mm
